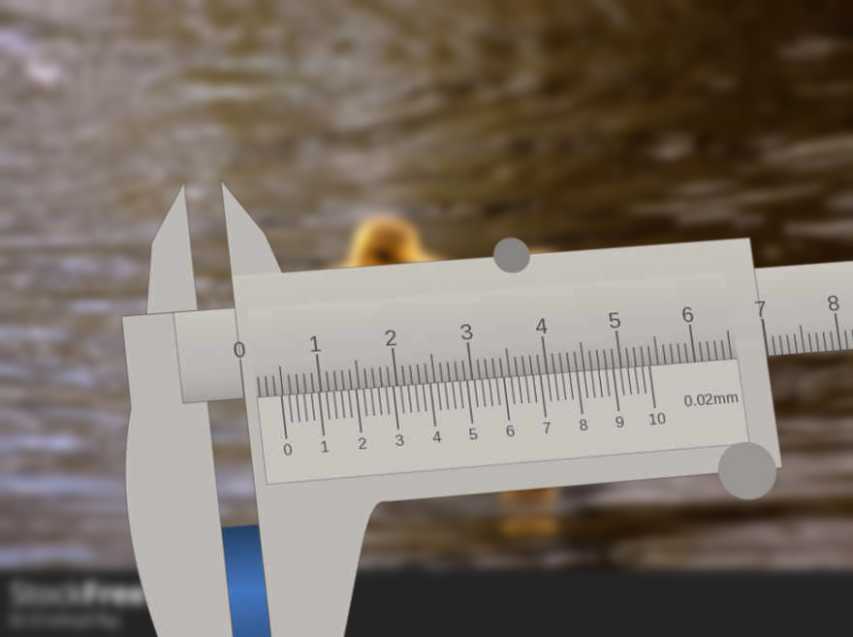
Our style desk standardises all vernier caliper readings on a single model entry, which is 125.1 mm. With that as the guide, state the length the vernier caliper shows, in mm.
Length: 4.8 mm
